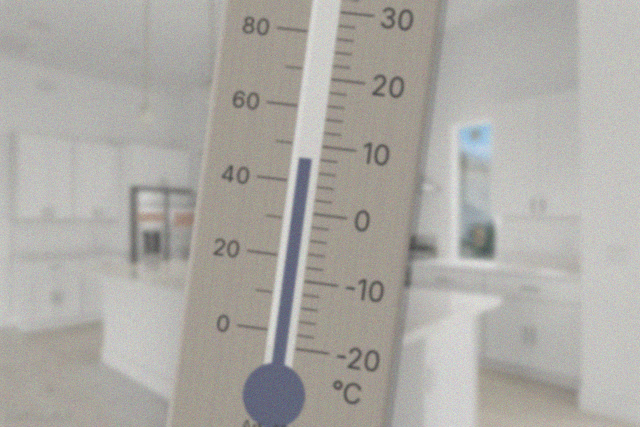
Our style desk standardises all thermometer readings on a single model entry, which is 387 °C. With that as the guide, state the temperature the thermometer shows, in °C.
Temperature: 8 °C
